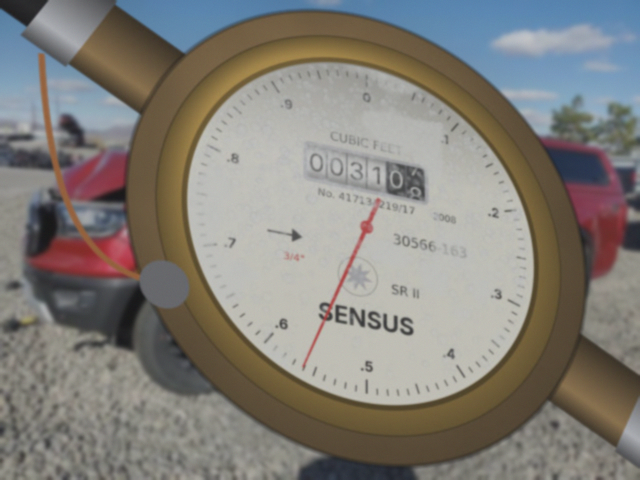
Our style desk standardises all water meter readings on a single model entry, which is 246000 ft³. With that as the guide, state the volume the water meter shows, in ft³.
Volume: 3107.56 ft³
